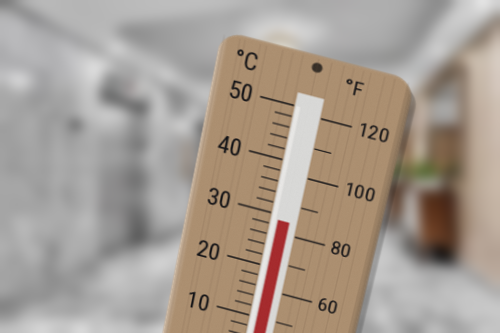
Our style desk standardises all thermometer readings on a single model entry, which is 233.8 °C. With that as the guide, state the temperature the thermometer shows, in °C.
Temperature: 29 °C
